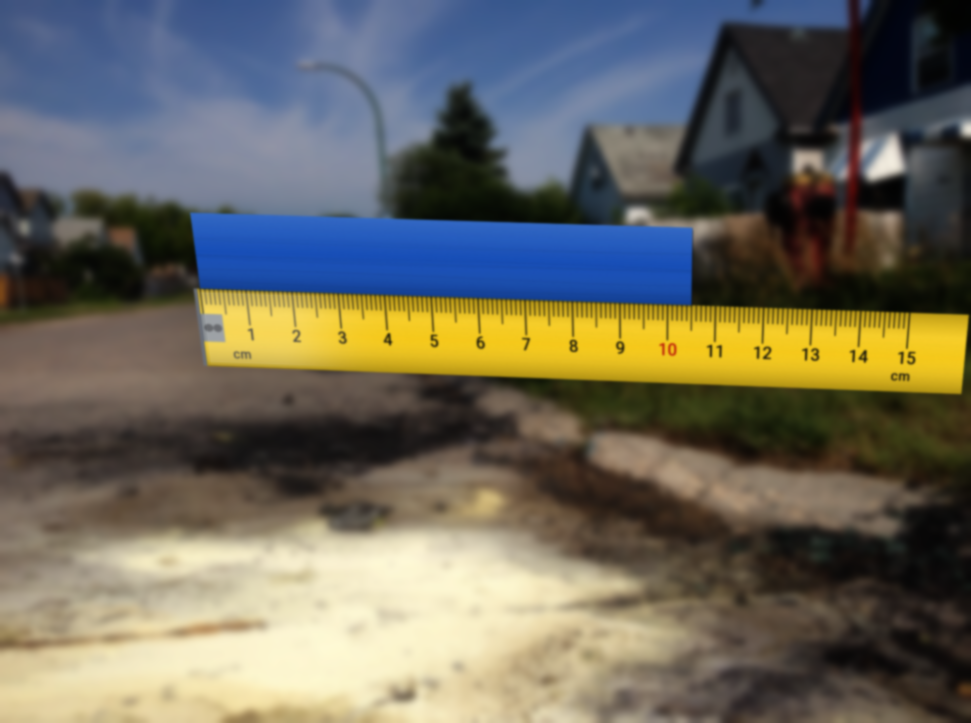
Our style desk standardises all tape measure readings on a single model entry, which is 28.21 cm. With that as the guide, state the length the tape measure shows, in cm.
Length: 10.5 cm
